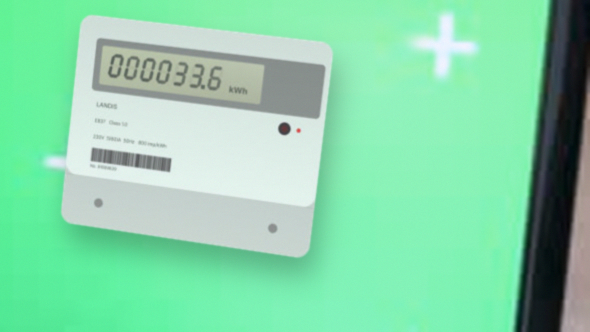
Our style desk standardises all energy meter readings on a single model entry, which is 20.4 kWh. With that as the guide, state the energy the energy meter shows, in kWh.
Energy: 33.6 kWh
